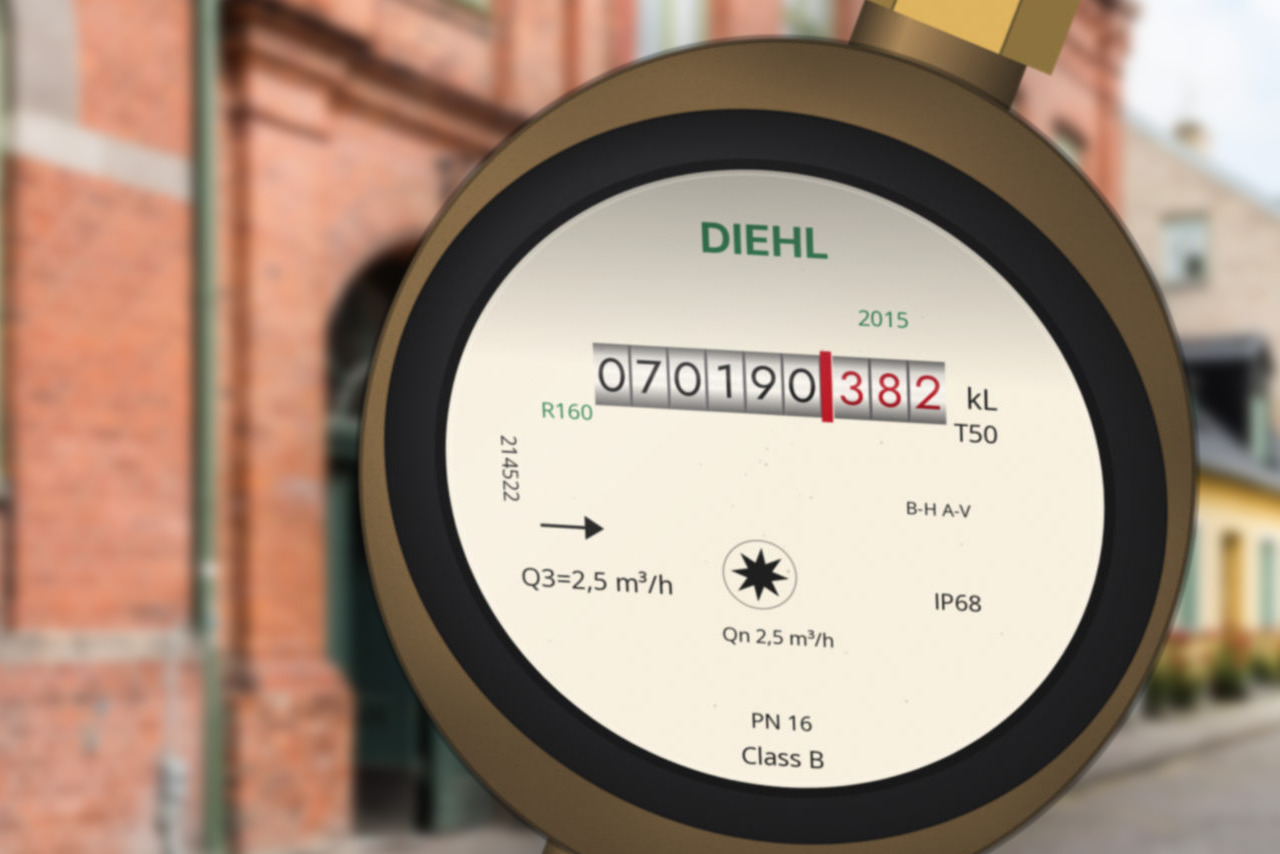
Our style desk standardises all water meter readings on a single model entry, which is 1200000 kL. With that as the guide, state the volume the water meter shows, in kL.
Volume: 70190.382 kL
